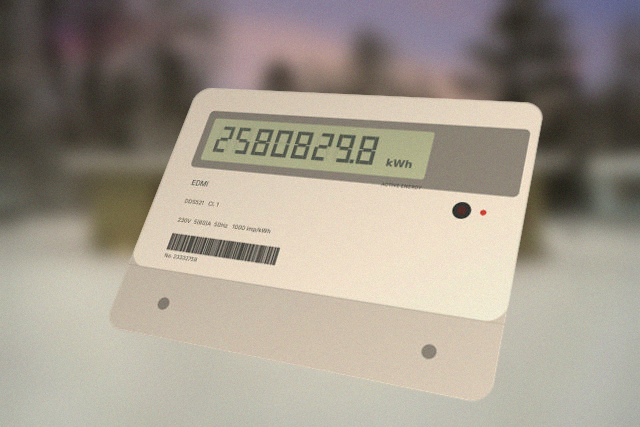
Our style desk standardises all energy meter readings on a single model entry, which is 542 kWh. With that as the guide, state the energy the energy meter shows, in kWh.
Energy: 2580829.8 kWh
